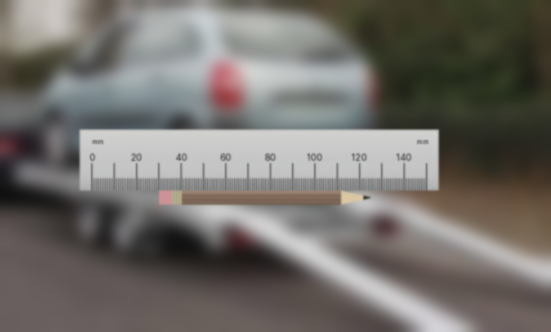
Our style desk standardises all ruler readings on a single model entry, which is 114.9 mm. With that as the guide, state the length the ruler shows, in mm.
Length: 95 mm
